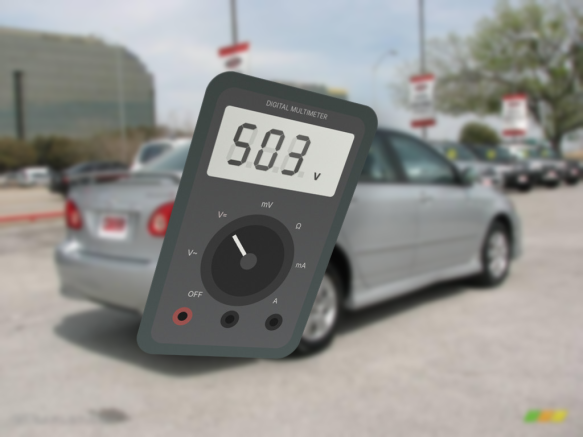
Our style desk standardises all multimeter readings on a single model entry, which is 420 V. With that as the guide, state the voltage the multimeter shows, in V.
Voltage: 503 V
